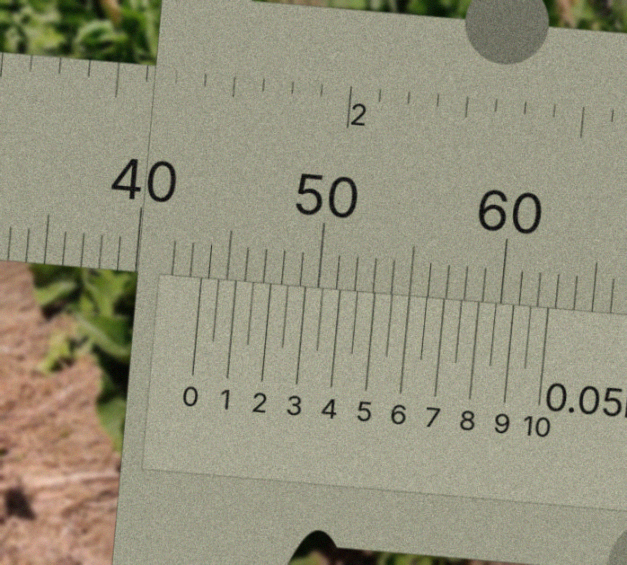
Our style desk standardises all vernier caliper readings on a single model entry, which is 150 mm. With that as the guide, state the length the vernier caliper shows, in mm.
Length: 43.6 mm
